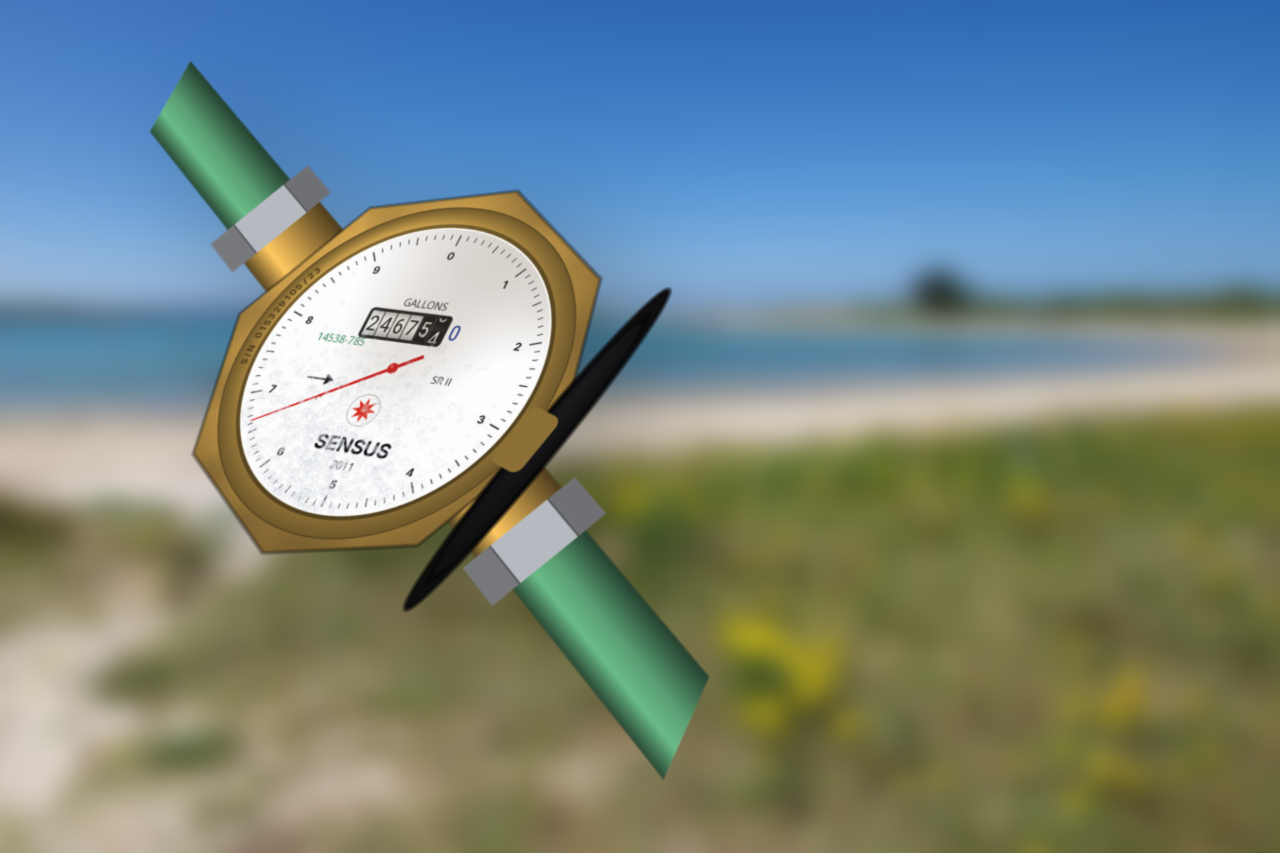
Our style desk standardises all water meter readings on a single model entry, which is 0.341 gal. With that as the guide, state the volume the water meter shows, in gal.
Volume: 2467536.6 gal
